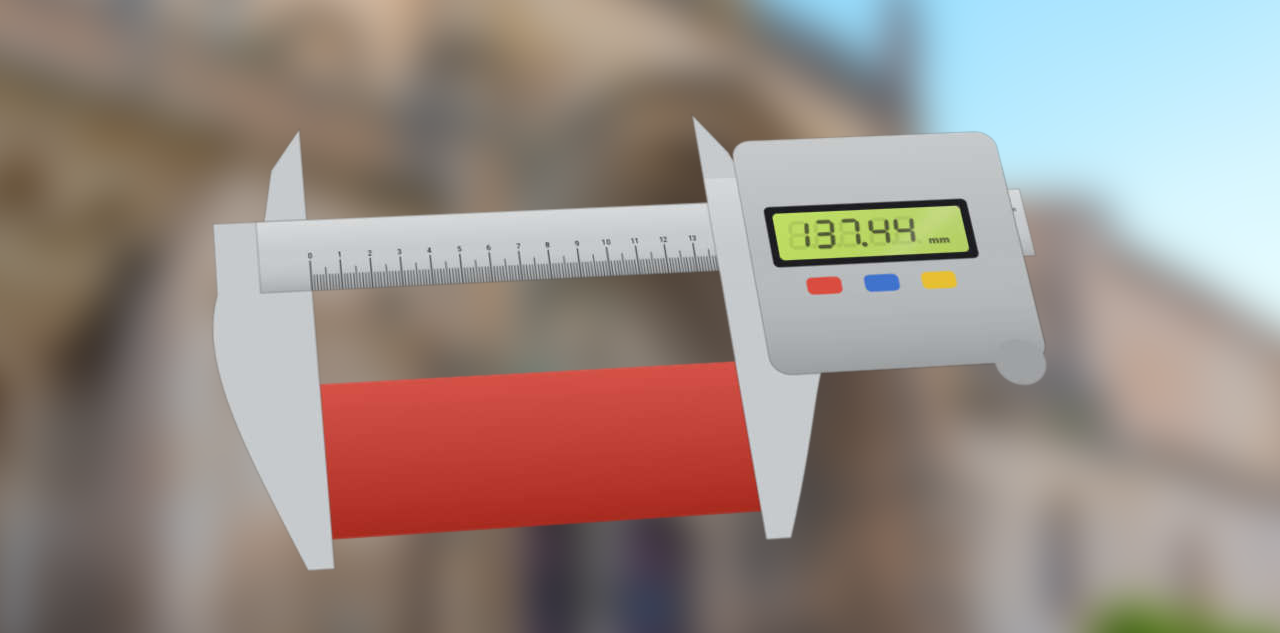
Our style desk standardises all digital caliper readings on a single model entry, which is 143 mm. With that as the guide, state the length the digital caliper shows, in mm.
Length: 137.44 mm
